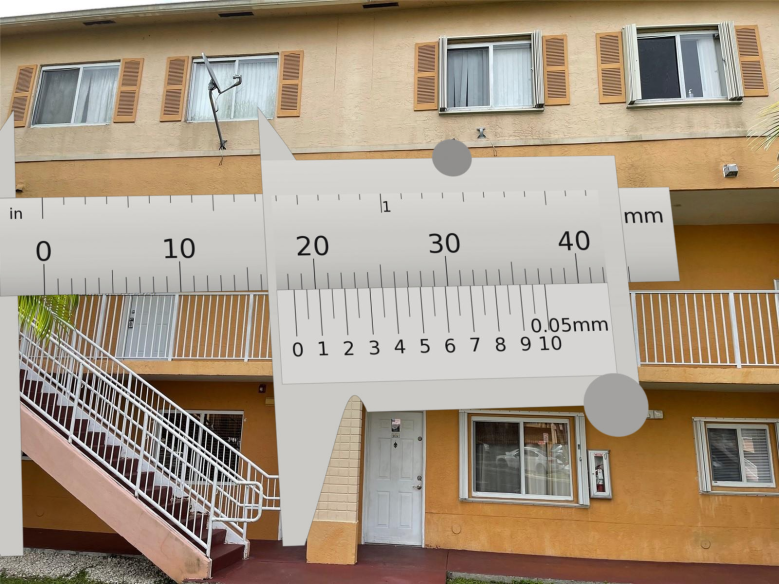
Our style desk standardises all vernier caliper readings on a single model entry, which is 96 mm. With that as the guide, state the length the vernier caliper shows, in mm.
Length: 18.4 mm
